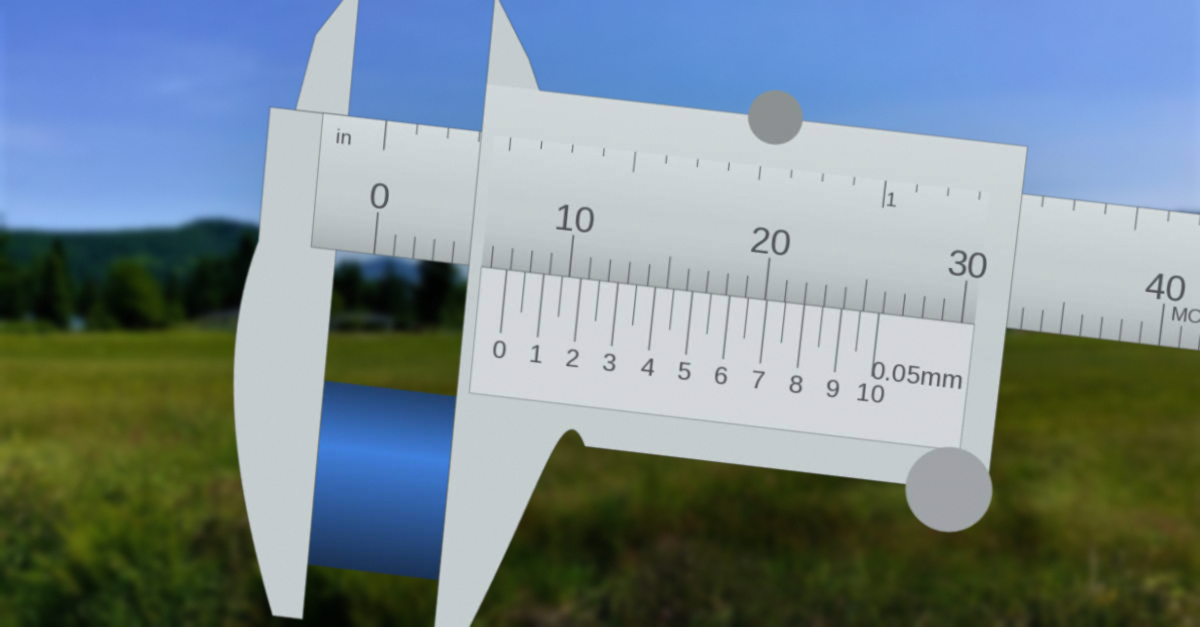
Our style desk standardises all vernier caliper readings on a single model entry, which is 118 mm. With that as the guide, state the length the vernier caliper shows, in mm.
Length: 6.8 mm
